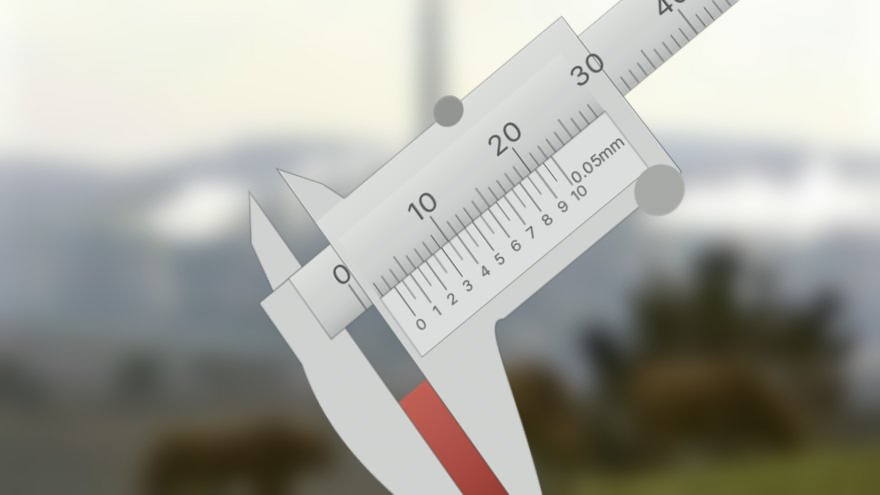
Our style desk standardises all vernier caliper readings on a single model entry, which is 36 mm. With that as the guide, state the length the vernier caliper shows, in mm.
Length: 3.4 mm
